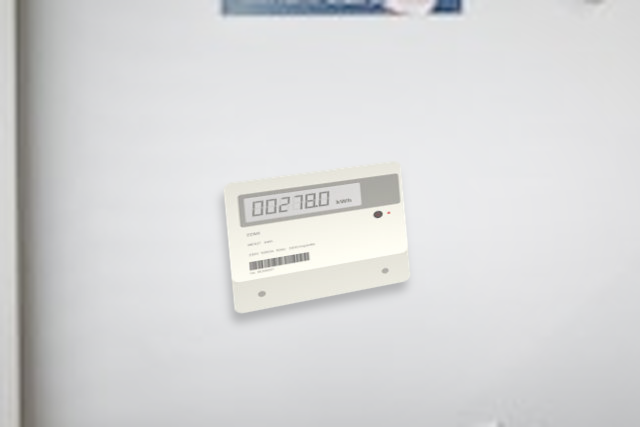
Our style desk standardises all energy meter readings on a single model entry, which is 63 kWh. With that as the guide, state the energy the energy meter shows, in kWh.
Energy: 278.0 kWh
